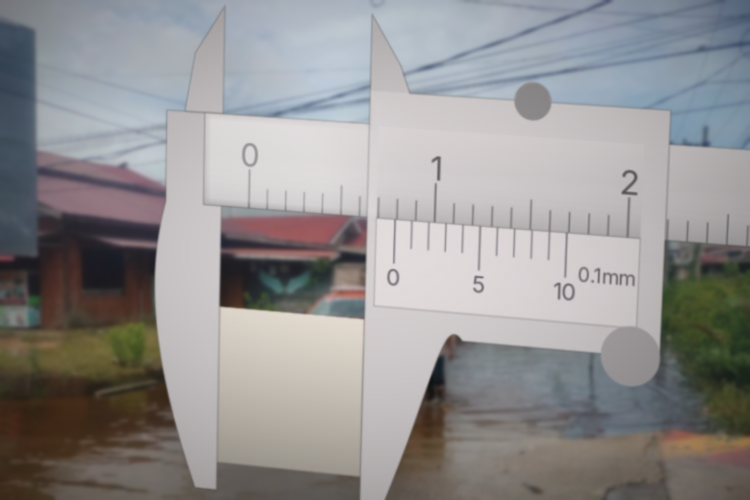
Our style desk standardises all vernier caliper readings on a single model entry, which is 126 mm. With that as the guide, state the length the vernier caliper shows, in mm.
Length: 7.9 mm
